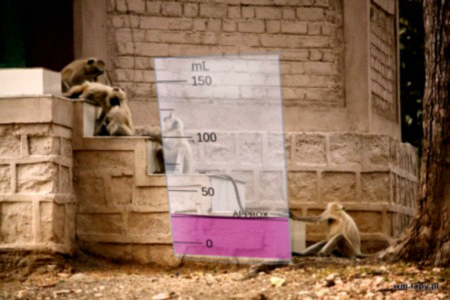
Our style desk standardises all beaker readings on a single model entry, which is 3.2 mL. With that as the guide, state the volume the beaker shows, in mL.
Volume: 25 mL
